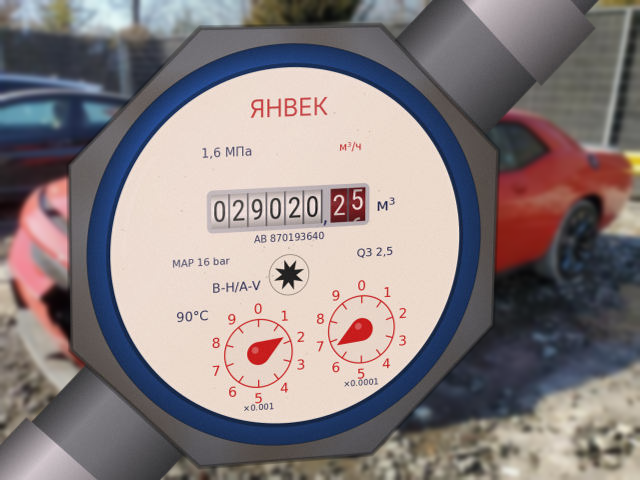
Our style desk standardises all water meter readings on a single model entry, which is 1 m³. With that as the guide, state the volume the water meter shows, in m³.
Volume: 29020.2516 m³
